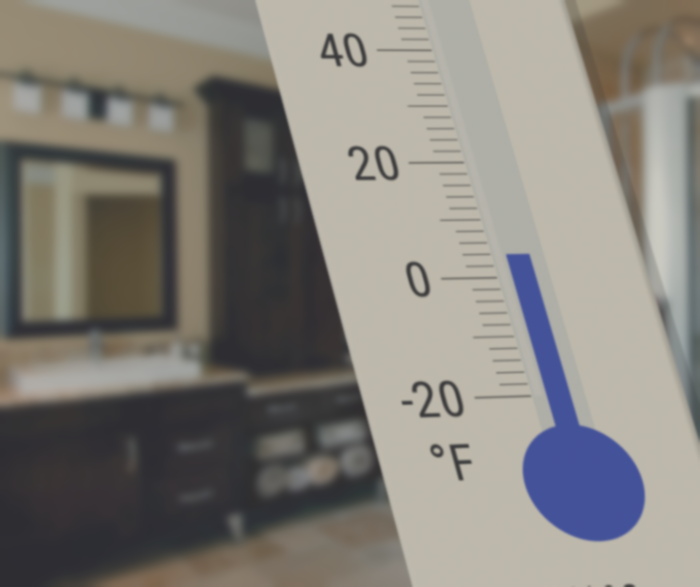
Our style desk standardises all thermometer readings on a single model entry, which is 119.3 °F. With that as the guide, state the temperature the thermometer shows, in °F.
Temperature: 4 °F
